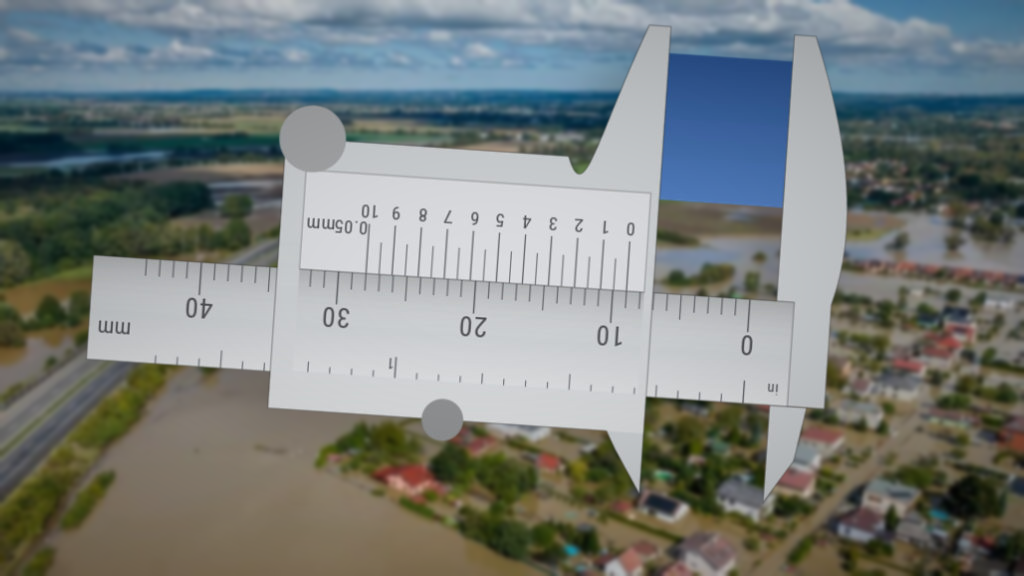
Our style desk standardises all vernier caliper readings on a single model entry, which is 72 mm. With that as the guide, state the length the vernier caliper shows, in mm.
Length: 9.0 mm
